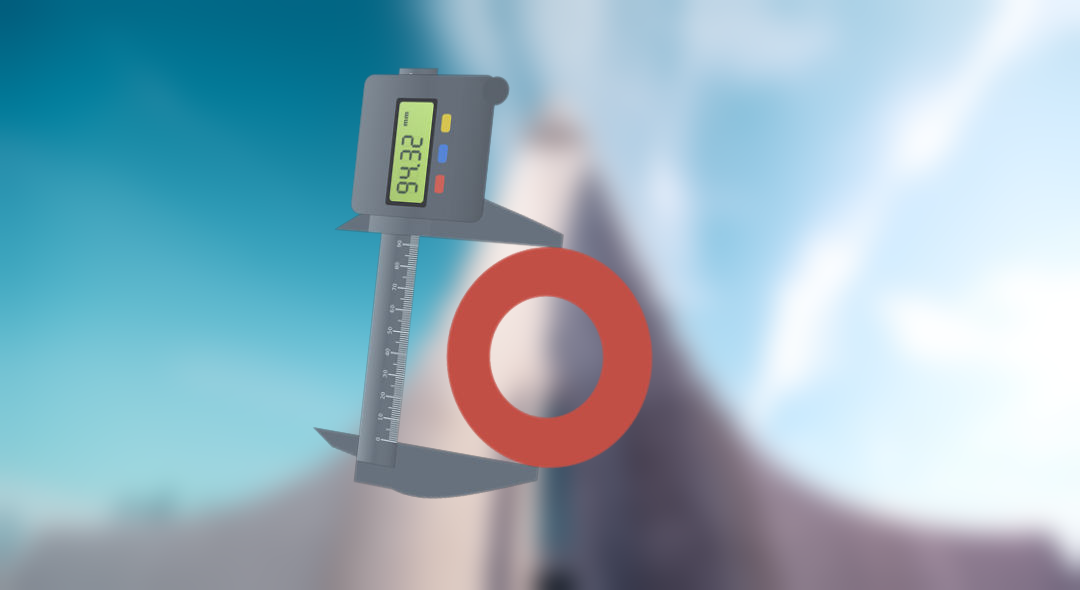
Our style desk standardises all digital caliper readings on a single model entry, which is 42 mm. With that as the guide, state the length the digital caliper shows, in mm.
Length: 94.32 mm
